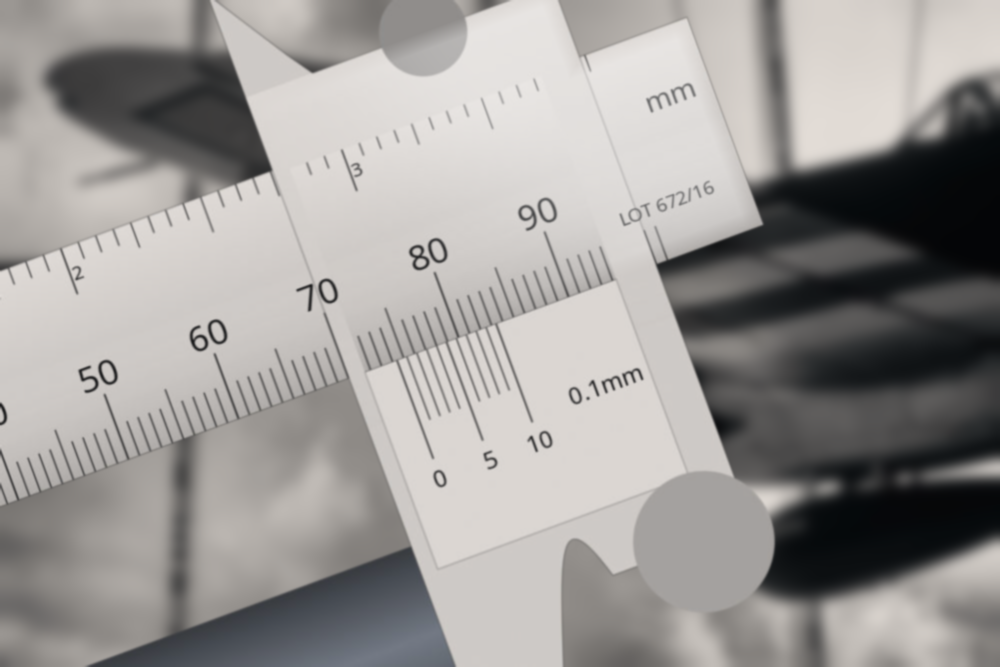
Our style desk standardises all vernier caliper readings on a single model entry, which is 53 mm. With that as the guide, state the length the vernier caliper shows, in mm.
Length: 74.4 mm
